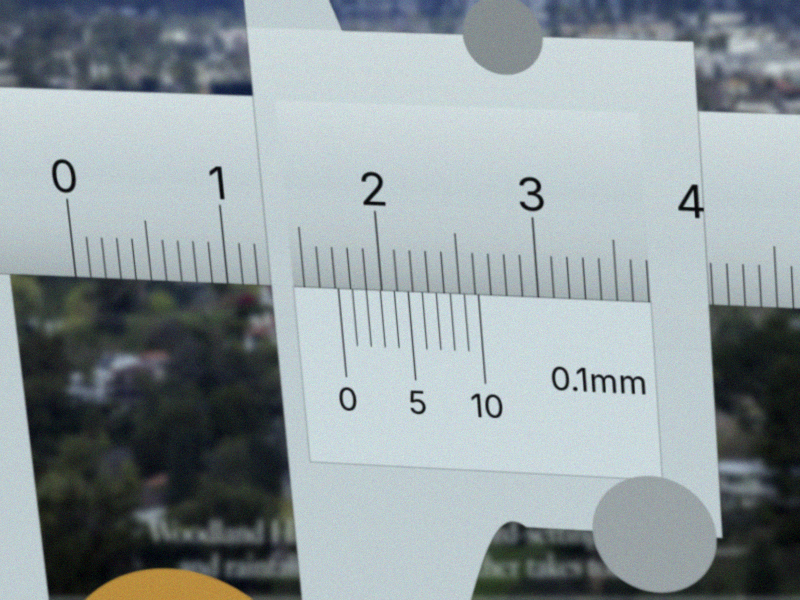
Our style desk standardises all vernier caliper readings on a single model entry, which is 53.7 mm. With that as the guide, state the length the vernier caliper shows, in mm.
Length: 17.2 mm
